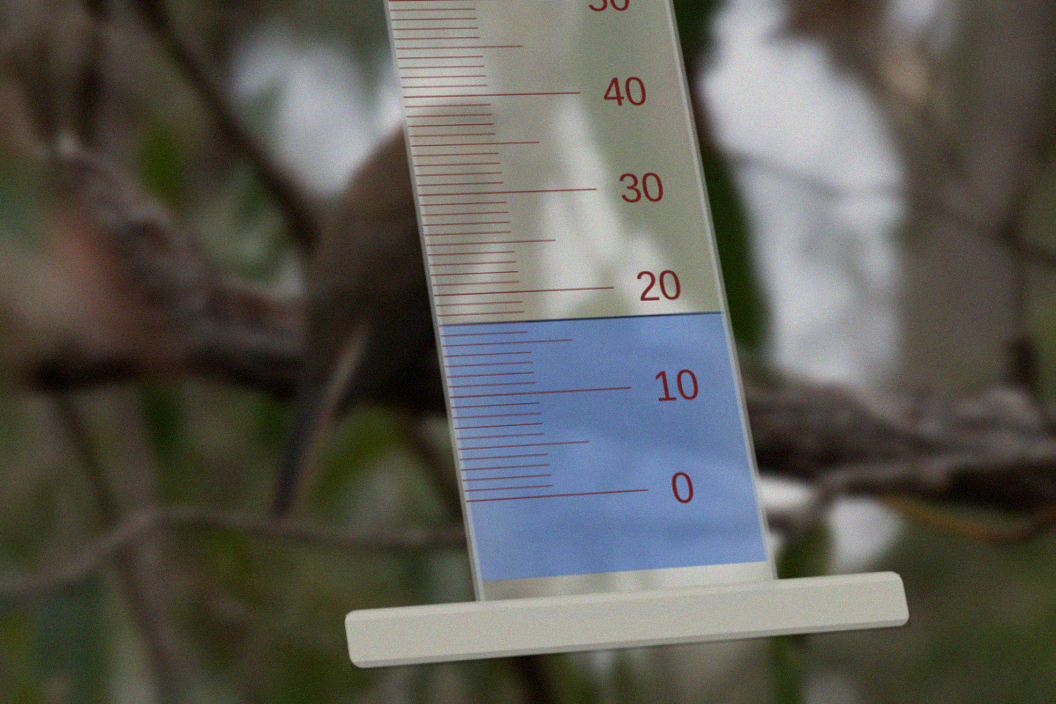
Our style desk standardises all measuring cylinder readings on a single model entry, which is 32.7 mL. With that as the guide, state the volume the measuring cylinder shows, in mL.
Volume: 17 mL
